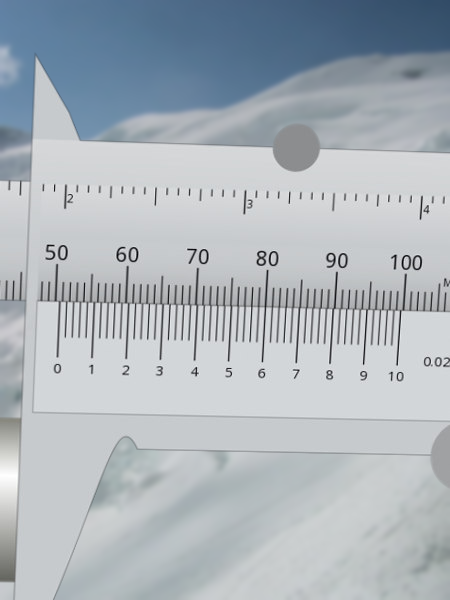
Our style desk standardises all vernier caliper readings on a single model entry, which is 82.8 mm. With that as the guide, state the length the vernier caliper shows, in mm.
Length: 50.6 mm
